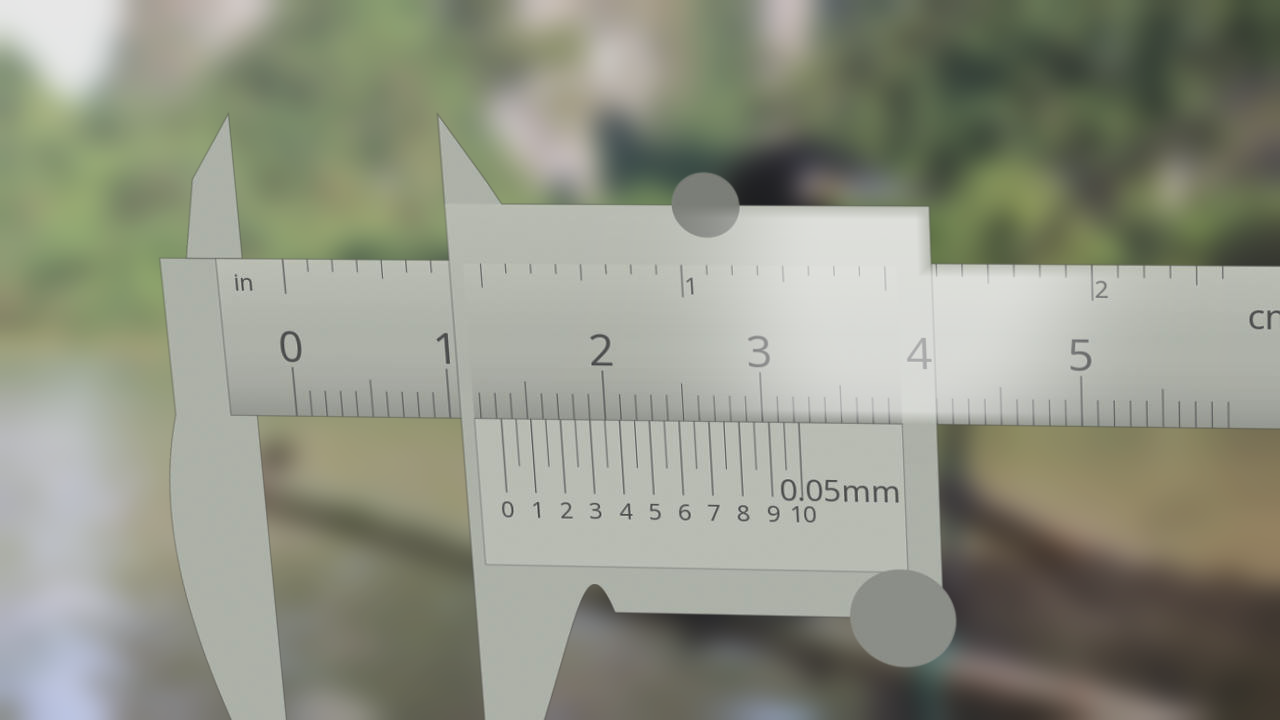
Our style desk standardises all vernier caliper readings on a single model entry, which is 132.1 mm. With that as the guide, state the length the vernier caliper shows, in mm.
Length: 13.3 mm
